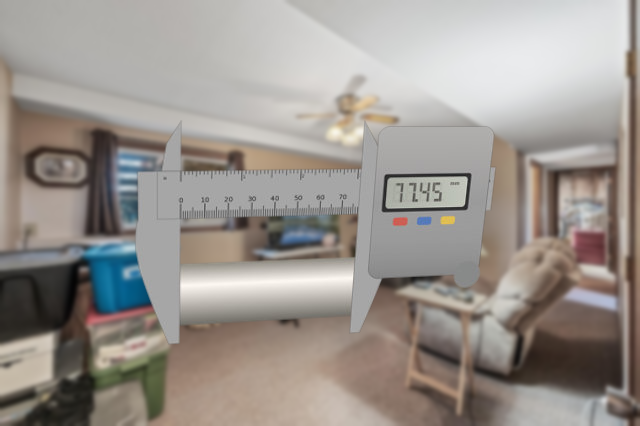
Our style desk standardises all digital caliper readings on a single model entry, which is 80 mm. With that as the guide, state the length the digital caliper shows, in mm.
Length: 77.45 mm
